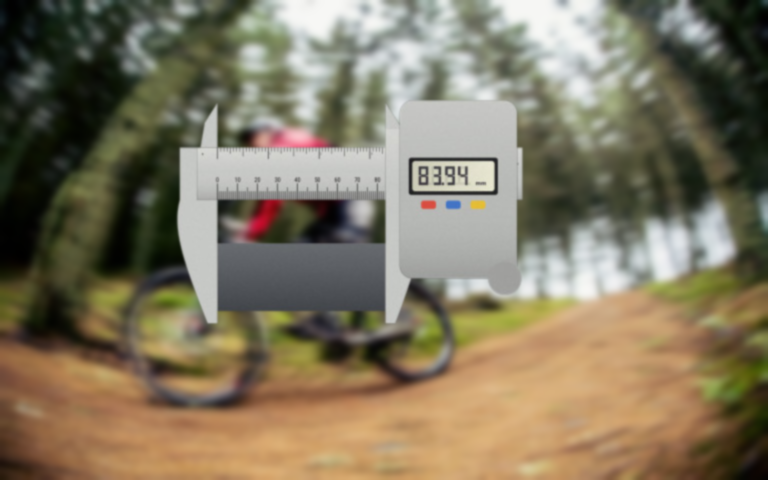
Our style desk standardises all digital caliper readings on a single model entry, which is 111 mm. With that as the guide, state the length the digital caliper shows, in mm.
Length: 83.94 mm
